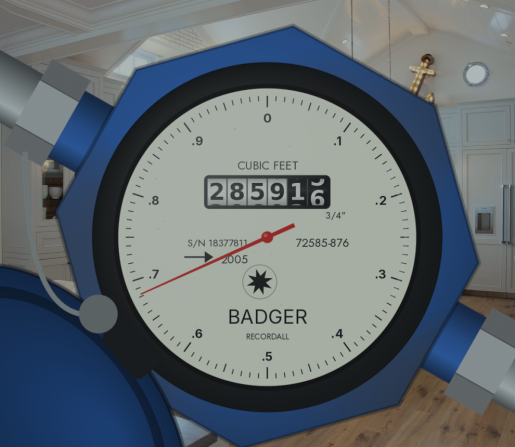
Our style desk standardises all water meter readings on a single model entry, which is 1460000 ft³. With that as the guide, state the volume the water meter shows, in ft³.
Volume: 285915.68 ft³
